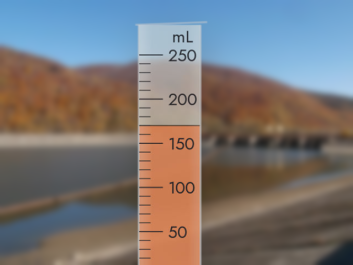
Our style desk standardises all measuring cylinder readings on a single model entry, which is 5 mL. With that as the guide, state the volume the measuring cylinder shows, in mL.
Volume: 170 mL
